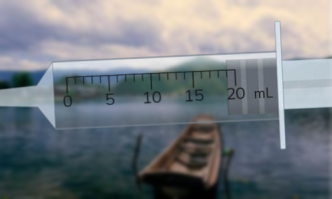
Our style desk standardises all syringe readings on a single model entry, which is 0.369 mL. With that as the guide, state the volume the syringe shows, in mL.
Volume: 19 mL
